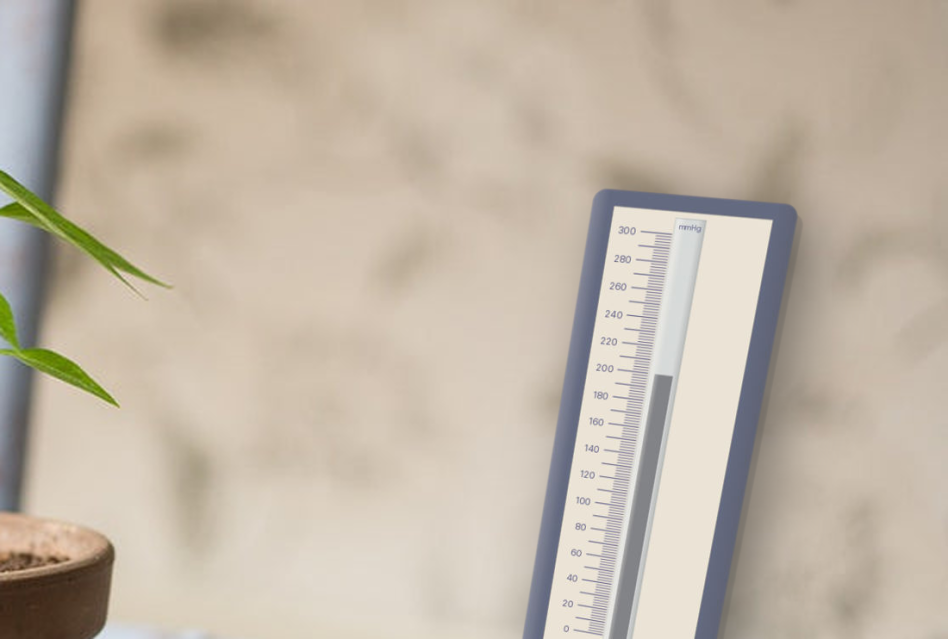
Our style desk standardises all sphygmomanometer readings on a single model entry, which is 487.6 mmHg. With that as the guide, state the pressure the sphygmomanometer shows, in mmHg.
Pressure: 200 mmHg
